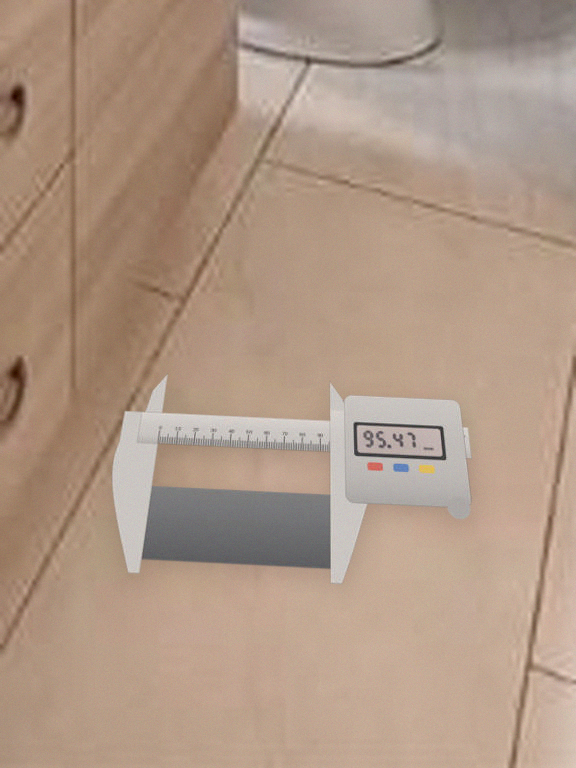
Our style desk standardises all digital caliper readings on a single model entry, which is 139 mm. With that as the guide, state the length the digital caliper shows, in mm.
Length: 95.47 mm
